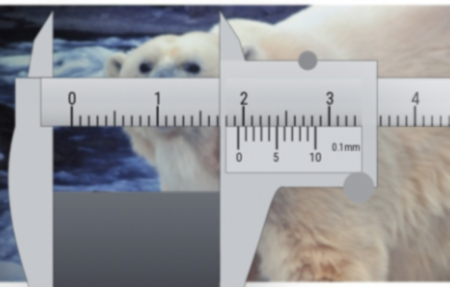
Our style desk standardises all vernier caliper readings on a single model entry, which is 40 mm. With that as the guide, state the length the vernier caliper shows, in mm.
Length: 19.4 mm
